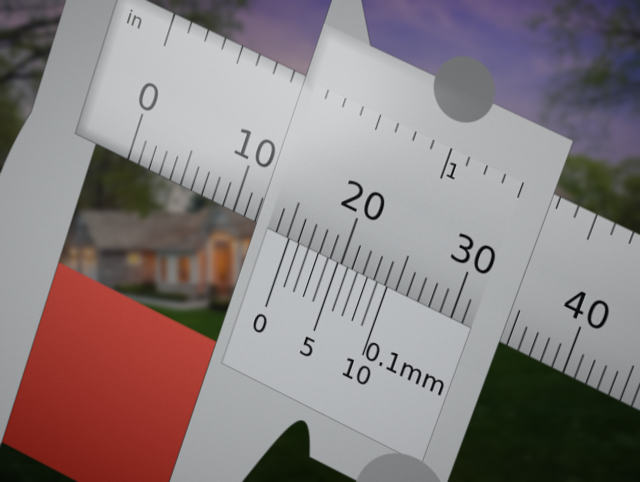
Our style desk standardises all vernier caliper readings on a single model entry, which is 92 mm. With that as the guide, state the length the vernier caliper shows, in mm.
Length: 15.2 mm
